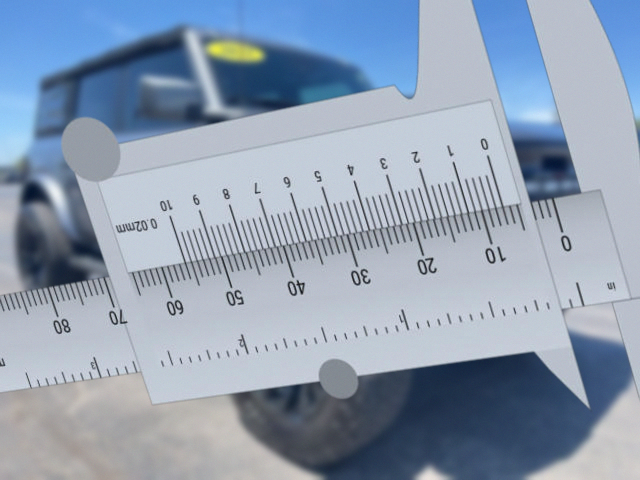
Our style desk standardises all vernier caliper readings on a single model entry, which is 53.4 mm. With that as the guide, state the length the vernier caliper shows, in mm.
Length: 7.0 mm
